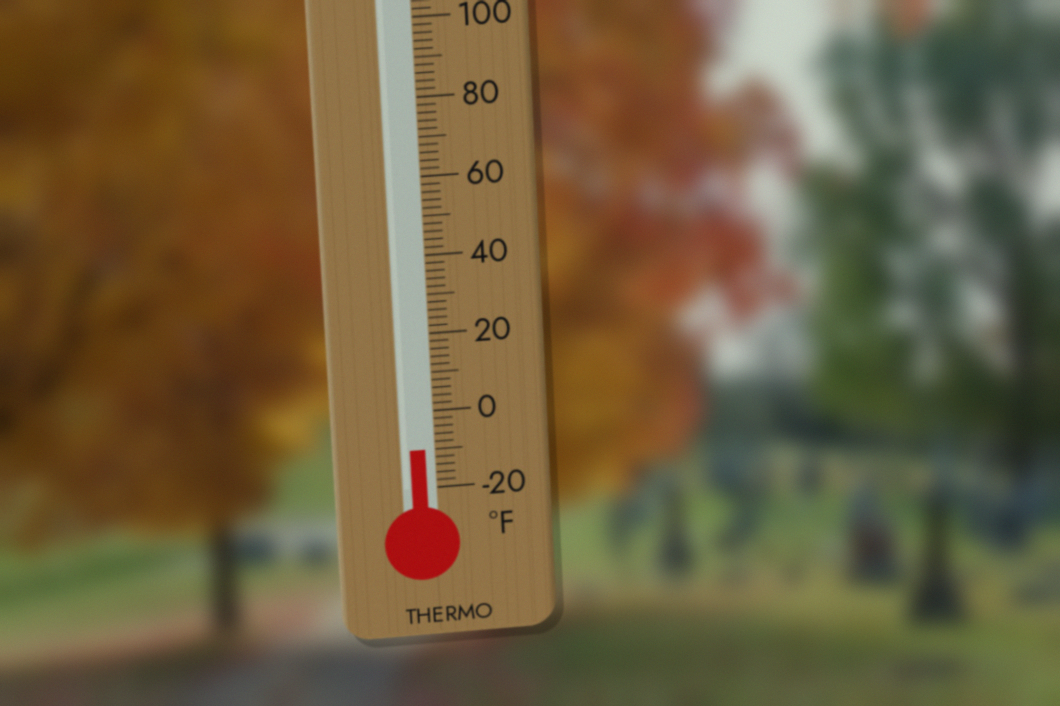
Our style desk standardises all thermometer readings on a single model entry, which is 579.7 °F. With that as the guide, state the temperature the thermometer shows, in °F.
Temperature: -10 °F
